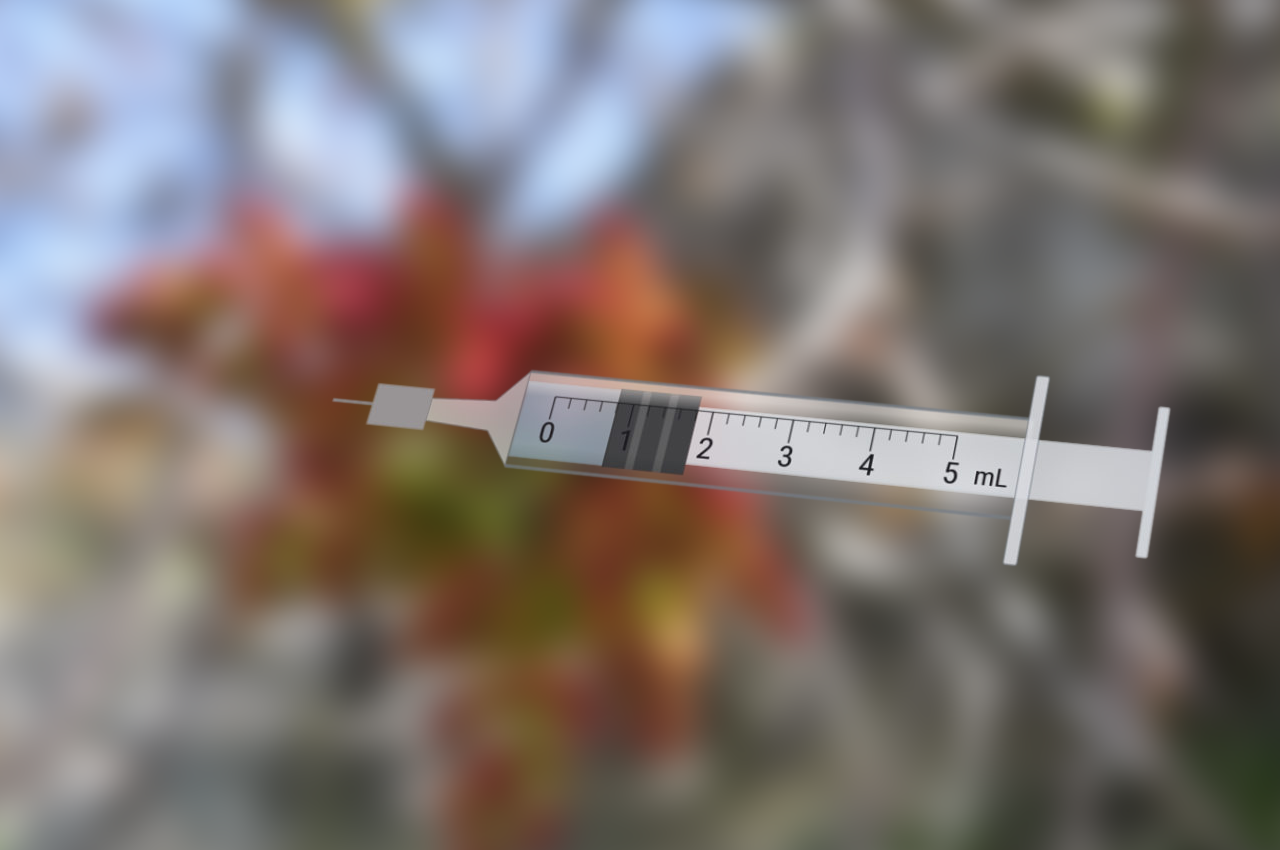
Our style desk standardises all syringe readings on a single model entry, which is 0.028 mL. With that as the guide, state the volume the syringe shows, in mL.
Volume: 0.8 mL
